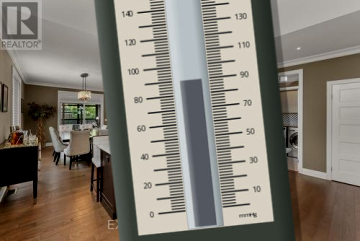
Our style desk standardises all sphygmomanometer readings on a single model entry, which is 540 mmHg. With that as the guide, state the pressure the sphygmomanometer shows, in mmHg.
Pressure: 90 mmHg
